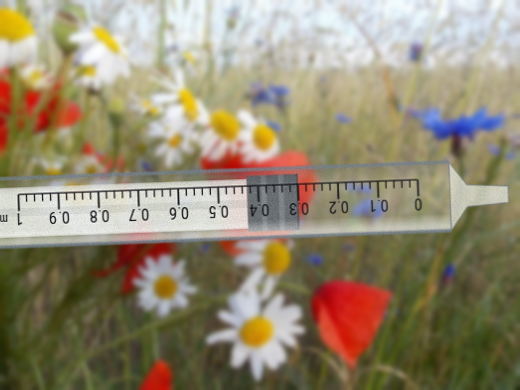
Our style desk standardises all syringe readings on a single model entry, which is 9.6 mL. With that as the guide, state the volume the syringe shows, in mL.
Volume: 0.3 mL
